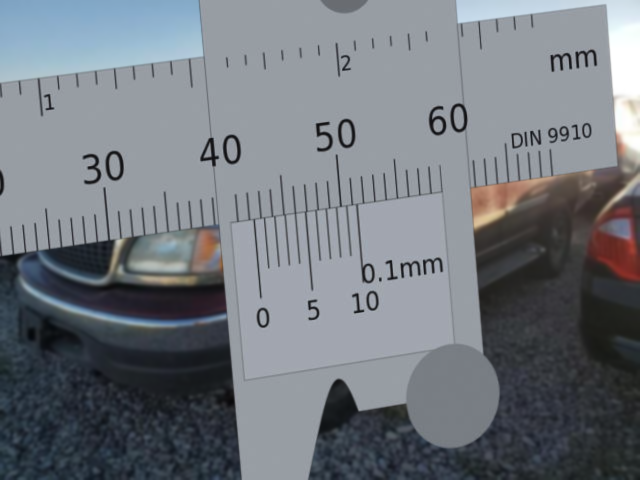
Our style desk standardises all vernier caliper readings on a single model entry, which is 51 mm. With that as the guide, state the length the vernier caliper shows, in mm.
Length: 42.4 mm
